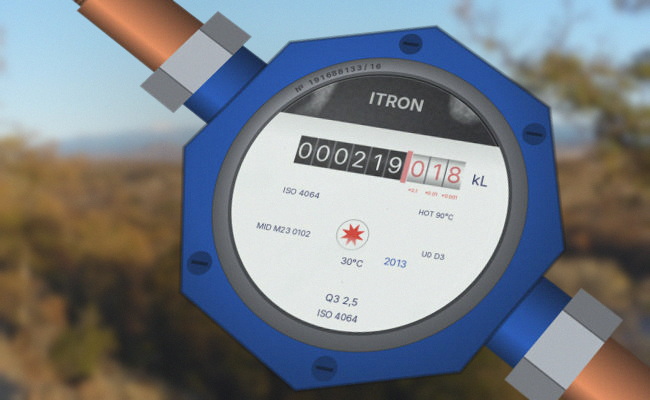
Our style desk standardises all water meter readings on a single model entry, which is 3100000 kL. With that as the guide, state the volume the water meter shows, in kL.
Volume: 219.018 kL
